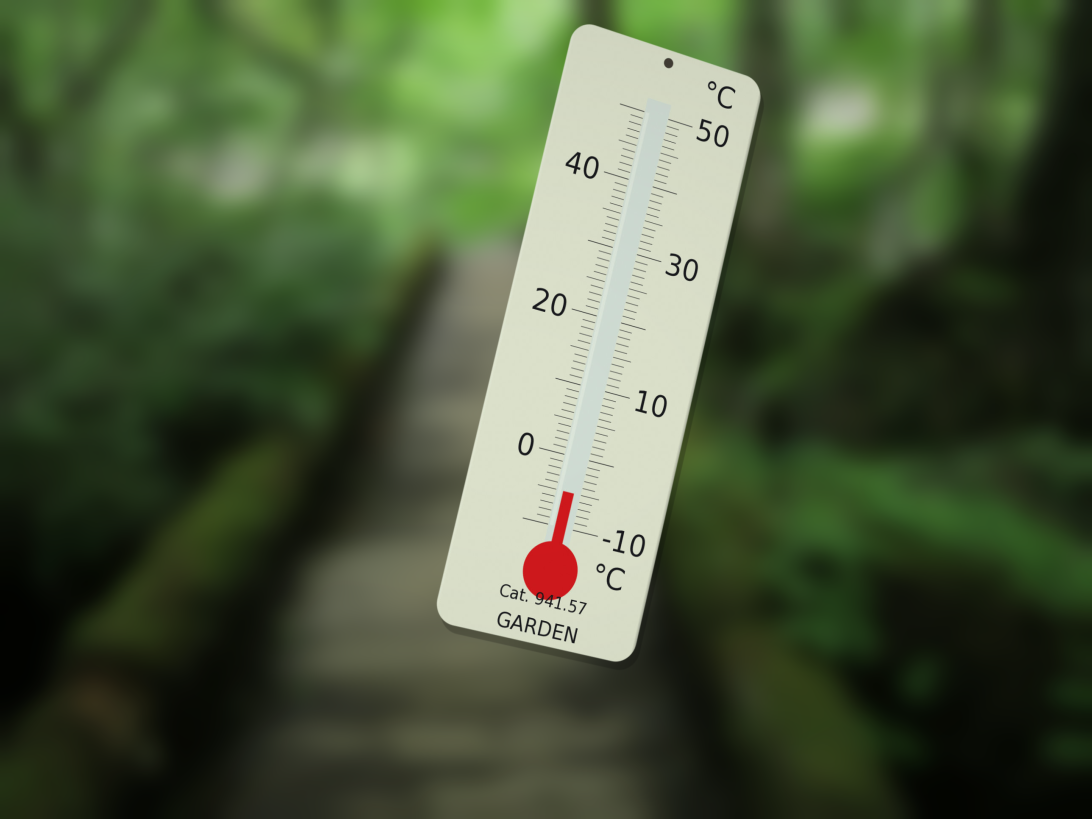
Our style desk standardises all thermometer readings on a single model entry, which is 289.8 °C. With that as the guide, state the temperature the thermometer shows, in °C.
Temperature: -5 °C
